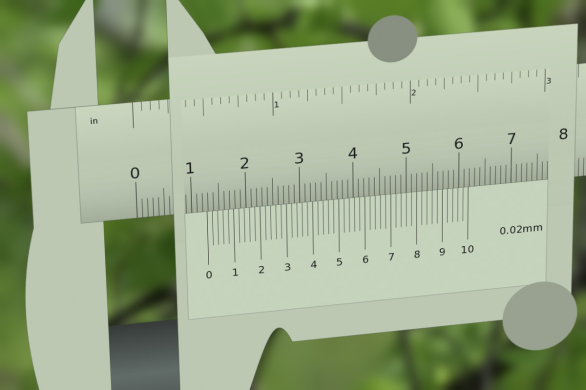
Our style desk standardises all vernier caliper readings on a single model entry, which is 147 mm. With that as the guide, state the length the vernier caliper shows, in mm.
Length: 12.8 mm
